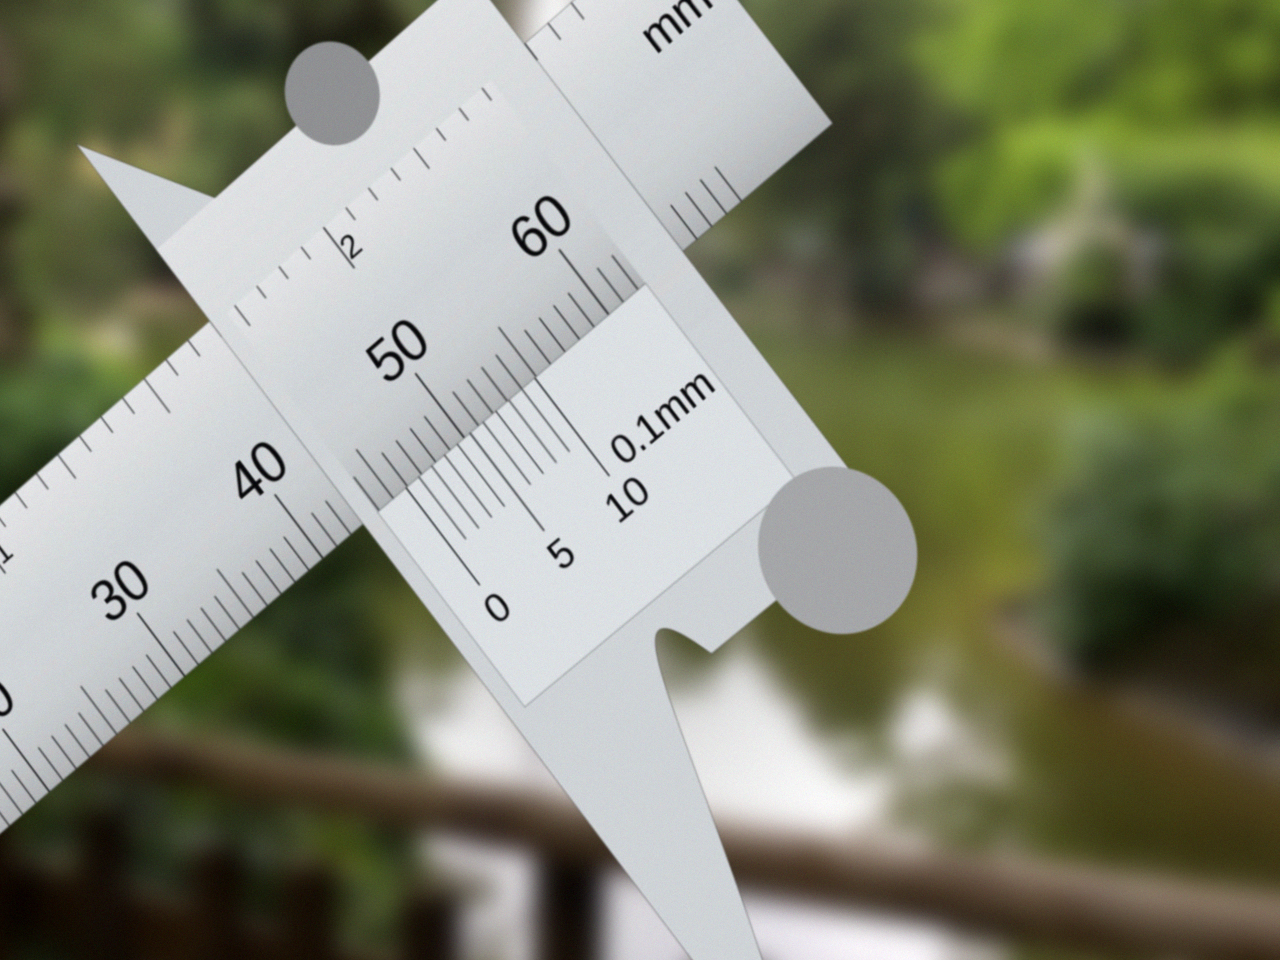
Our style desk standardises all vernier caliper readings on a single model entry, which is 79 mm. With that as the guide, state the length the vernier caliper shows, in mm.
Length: 45.9 mm
